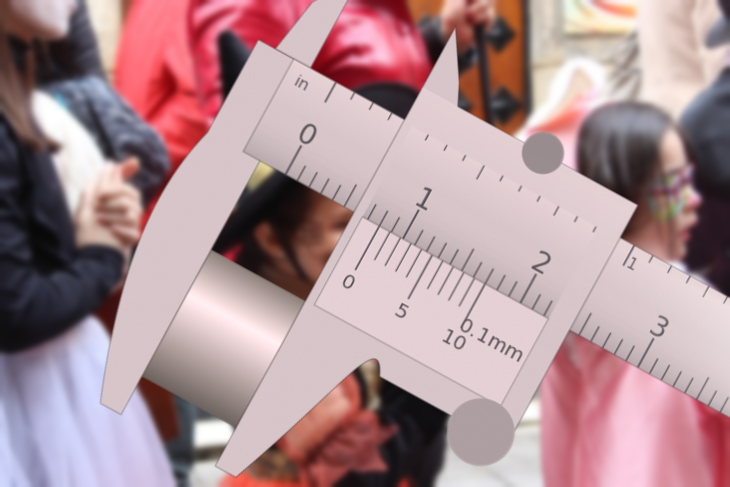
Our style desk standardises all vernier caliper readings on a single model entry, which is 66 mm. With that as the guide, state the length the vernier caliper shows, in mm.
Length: 8.0 mm
